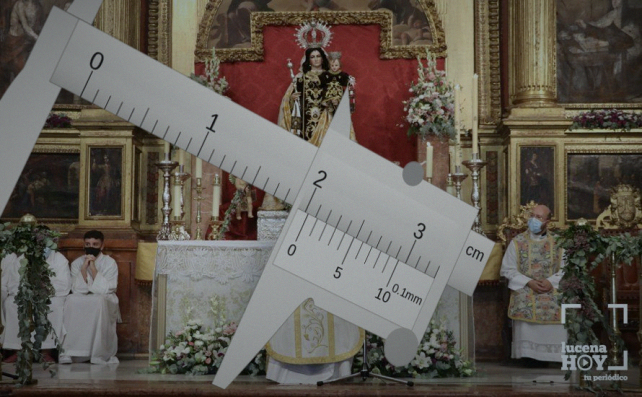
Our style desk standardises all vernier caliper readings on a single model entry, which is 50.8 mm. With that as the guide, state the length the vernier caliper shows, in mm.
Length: 20.3 mm
